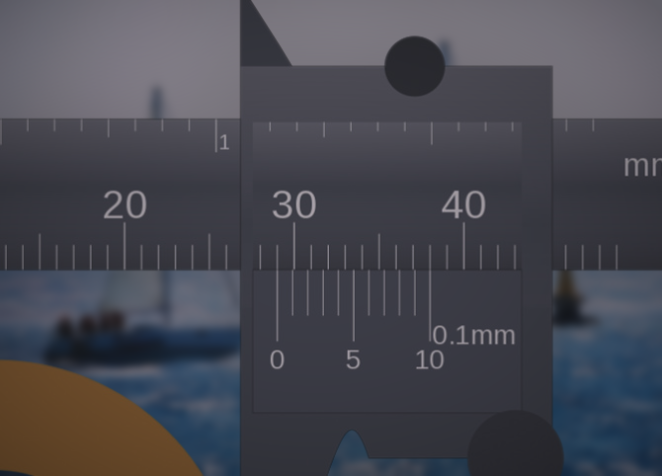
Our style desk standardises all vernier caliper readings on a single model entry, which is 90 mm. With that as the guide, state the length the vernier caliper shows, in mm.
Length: 29.0 mm
